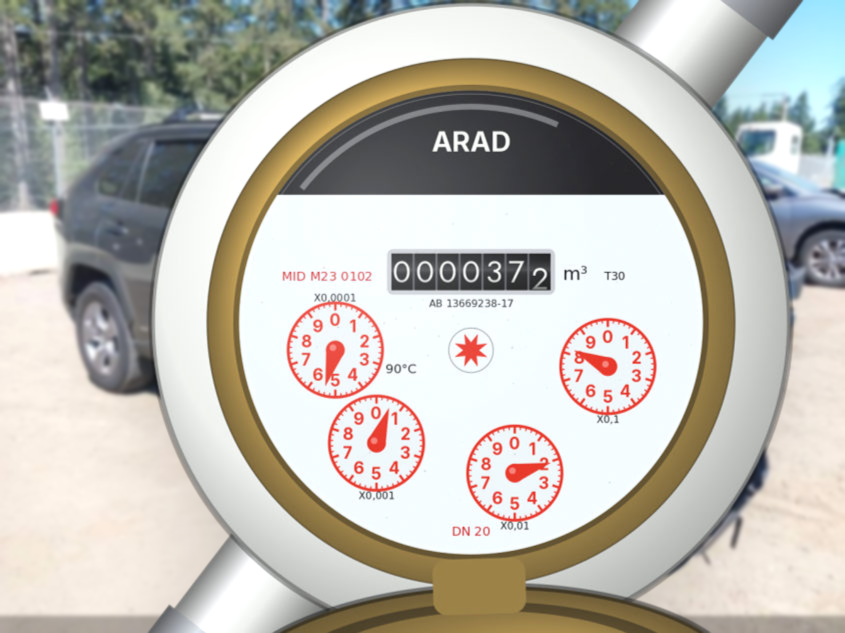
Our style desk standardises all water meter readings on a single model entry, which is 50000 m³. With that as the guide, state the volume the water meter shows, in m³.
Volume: 371.8205 m³
